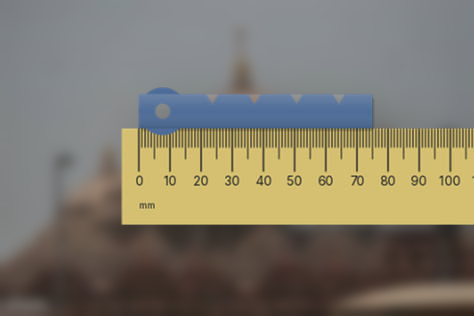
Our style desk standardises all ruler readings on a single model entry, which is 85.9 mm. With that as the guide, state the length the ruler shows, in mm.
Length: 75 mm
